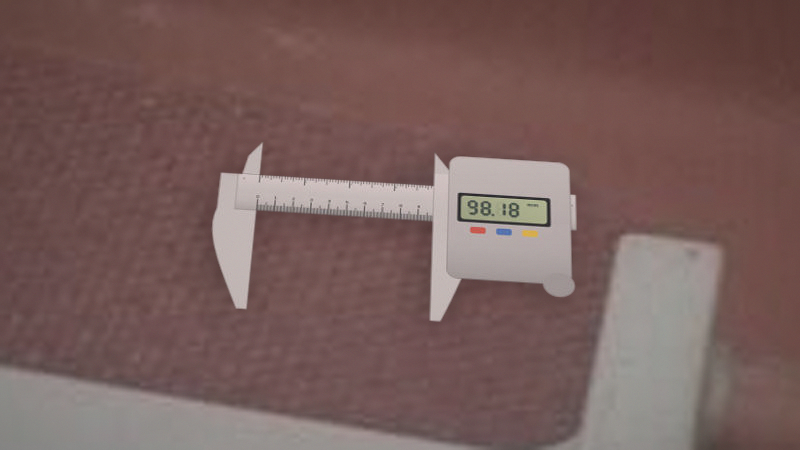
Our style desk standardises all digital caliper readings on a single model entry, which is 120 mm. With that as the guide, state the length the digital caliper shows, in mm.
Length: 98.18 mm
